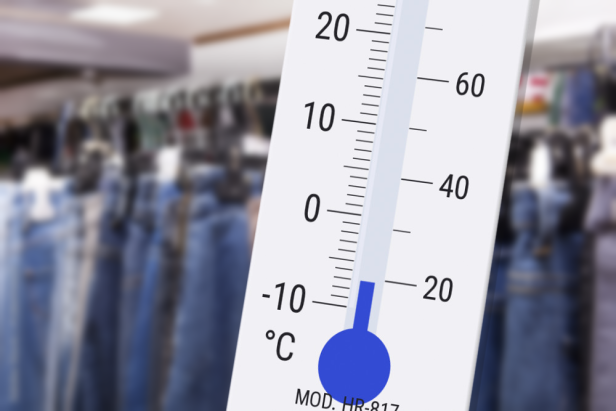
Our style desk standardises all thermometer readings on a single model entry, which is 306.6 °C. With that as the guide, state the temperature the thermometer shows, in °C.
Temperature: -7 °C
